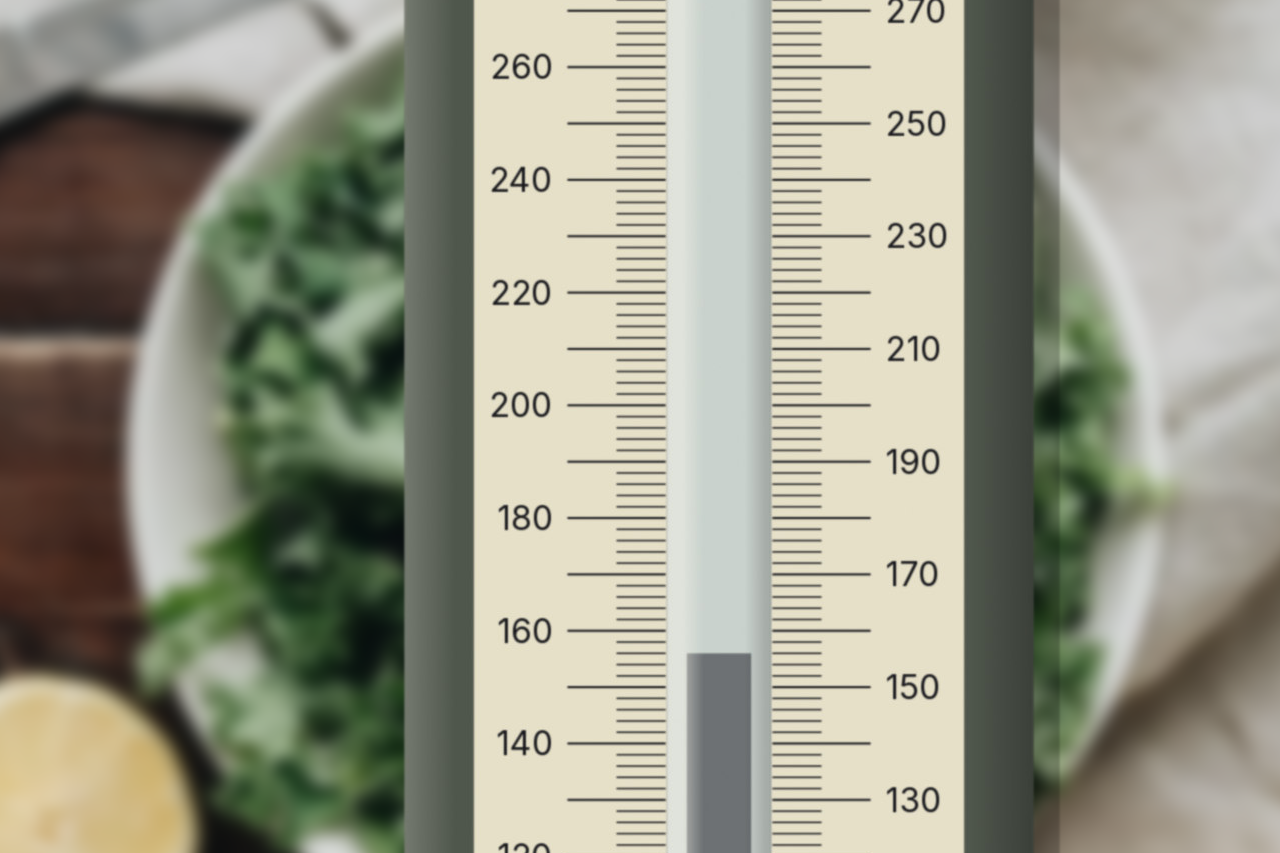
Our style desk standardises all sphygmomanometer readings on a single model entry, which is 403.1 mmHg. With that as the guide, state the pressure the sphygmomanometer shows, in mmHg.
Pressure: 156 mmHg
